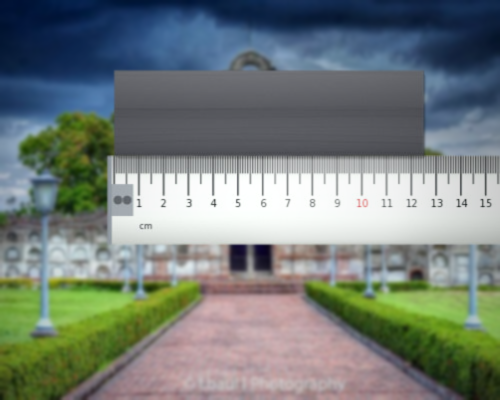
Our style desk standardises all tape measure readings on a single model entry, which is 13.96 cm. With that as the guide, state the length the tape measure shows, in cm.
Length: 12.5 cm
